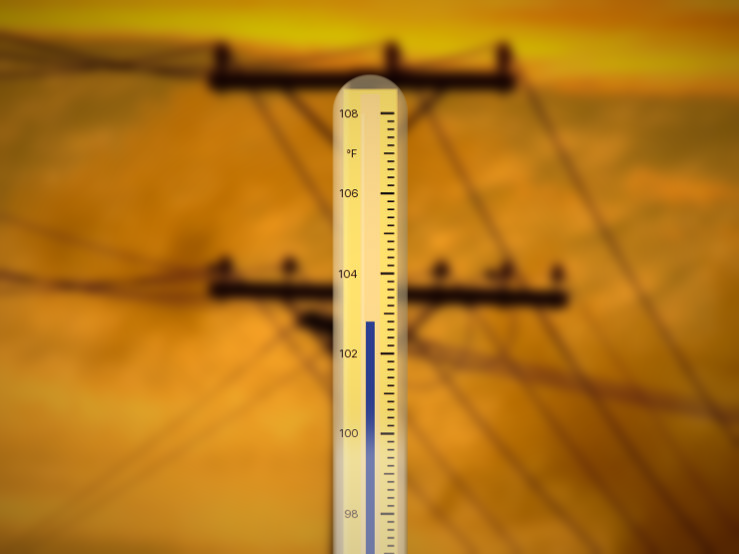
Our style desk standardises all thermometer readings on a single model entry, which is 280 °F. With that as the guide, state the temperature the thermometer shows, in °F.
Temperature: 102.8 °F
